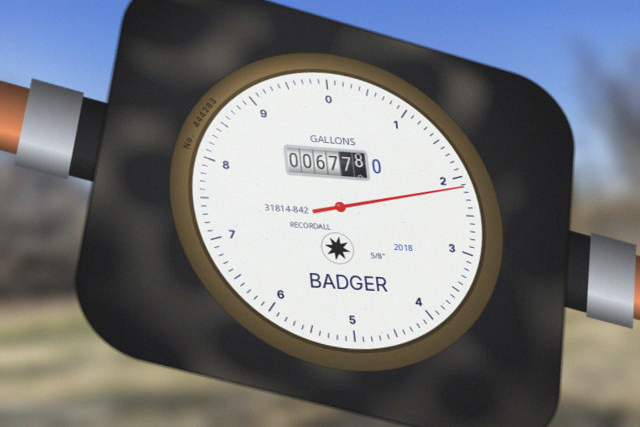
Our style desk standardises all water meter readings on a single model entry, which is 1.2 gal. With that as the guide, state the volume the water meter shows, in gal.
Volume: 67782.1 gal
